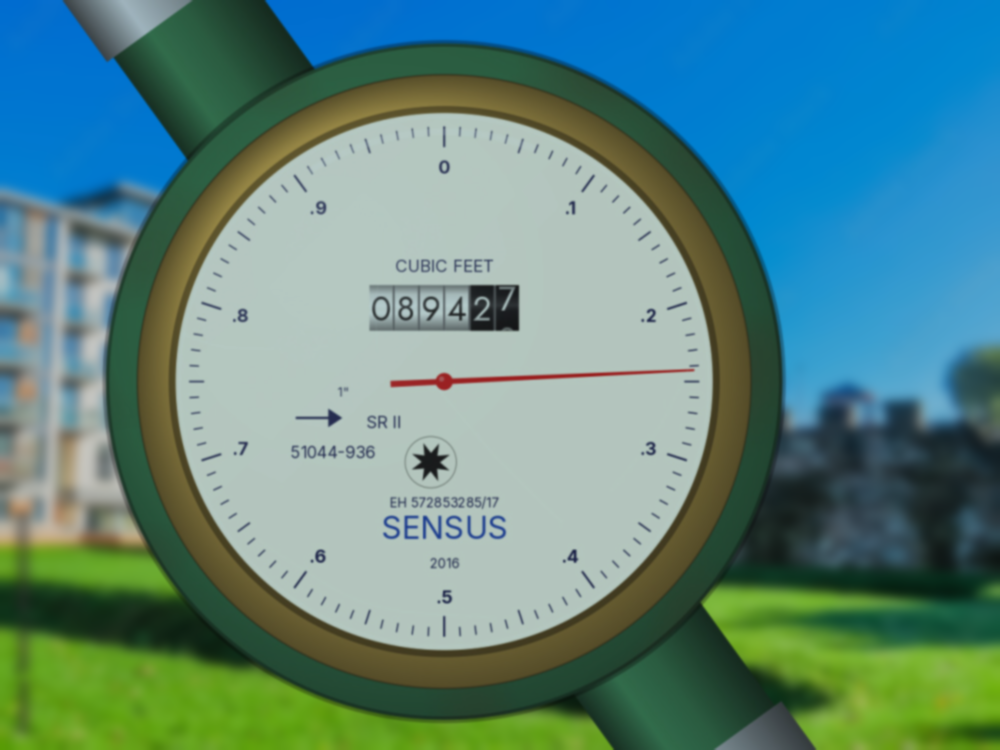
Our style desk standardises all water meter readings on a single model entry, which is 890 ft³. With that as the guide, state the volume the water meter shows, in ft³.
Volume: 89427.24 ft³
